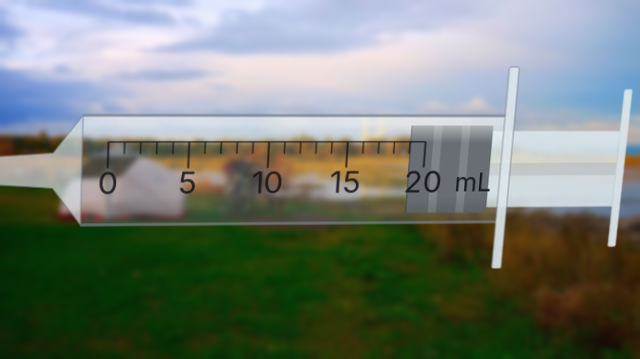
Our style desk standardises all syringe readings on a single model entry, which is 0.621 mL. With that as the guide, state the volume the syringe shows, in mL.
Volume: 19 mL
